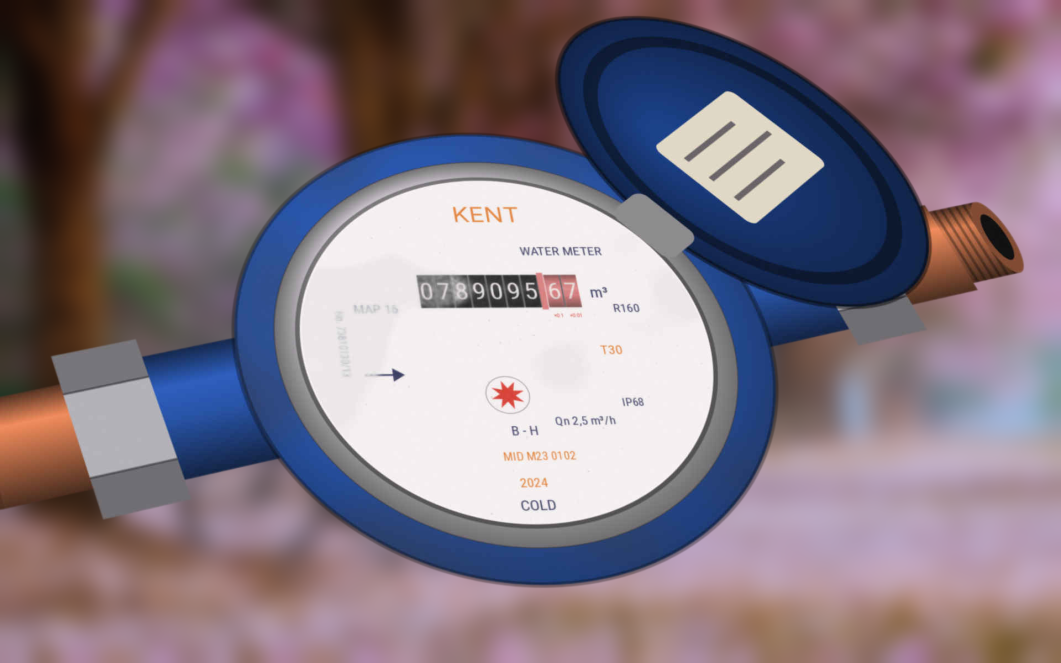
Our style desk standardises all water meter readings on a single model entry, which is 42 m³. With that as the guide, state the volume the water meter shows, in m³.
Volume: 789095.67 m³
